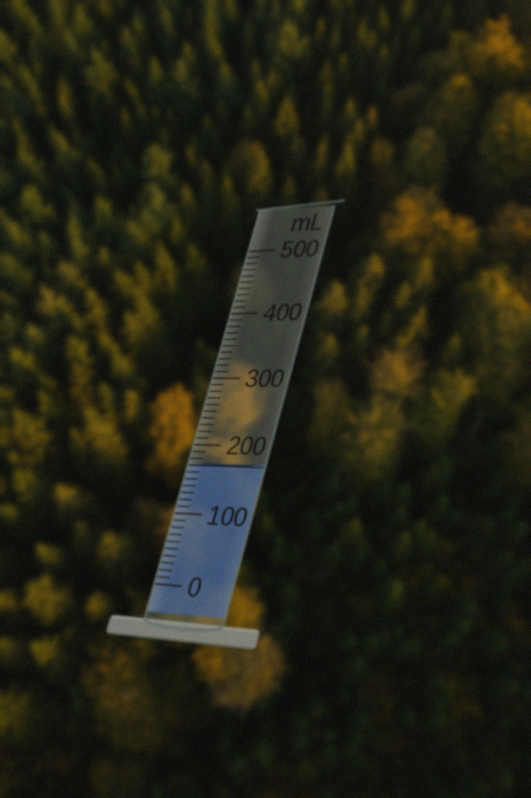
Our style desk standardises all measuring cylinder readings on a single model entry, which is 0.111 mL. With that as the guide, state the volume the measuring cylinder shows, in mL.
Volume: 170 mL
